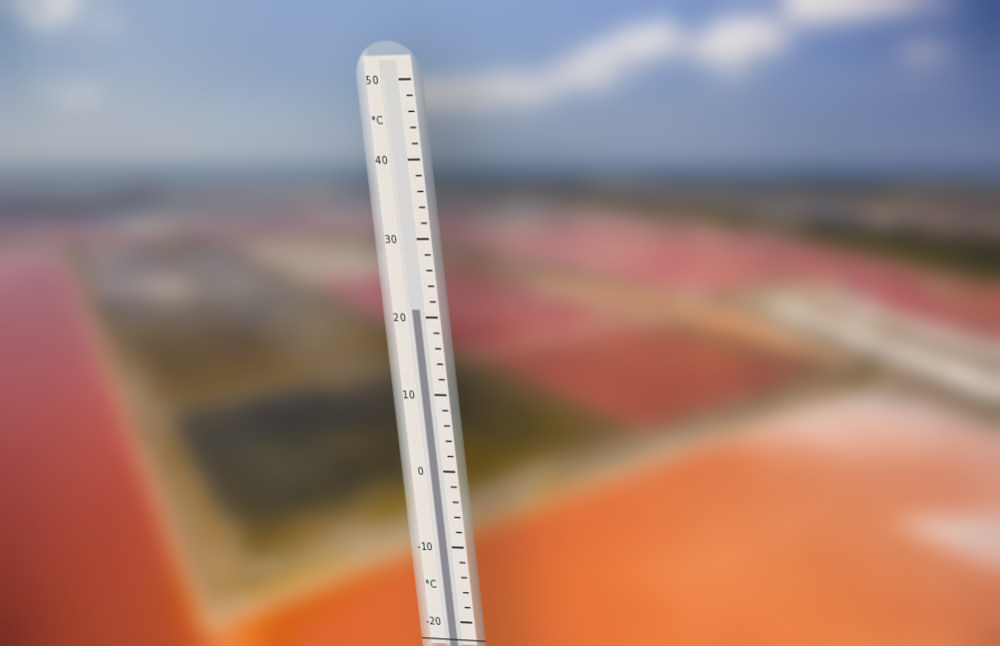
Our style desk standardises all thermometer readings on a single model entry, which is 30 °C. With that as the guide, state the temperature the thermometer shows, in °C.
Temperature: 21 °C
